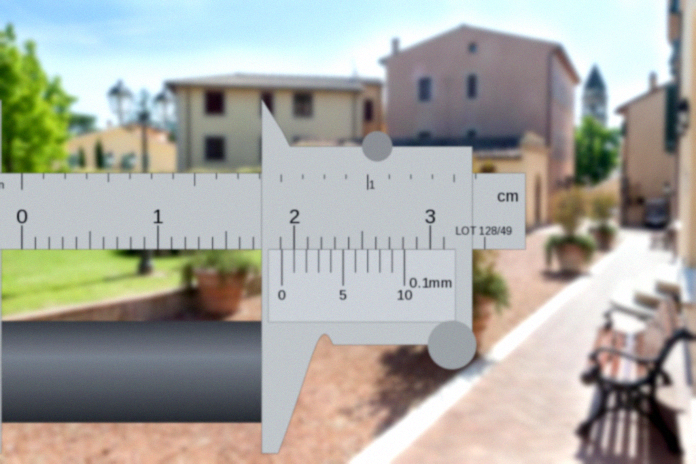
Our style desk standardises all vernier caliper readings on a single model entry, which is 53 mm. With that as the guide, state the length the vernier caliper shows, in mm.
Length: 19.1 mm
